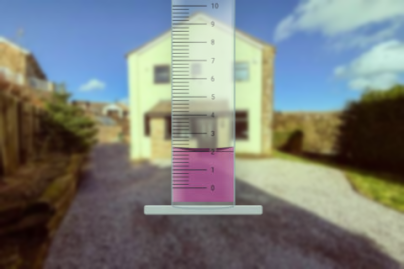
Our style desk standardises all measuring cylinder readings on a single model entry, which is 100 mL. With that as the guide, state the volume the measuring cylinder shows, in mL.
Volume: 2 mL
